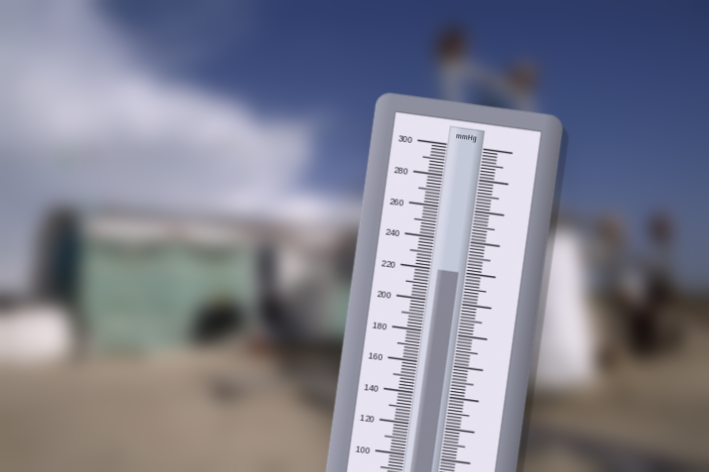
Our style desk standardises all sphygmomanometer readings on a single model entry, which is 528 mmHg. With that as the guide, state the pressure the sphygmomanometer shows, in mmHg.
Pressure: 220 mmHg
